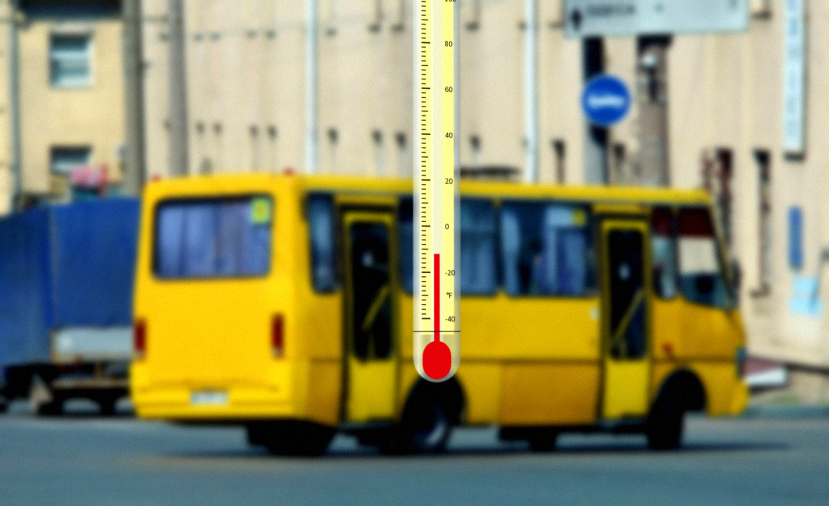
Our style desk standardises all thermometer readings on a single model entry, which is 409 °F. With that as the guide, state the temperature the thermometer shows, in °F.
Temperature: -12 °F
